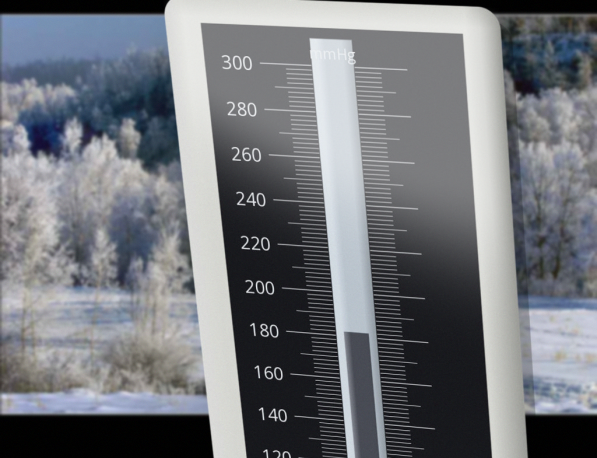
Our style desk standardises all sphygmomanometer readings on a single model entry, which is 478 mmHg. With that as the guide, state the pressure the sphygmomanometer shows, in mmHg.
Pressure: 182 mmHg
